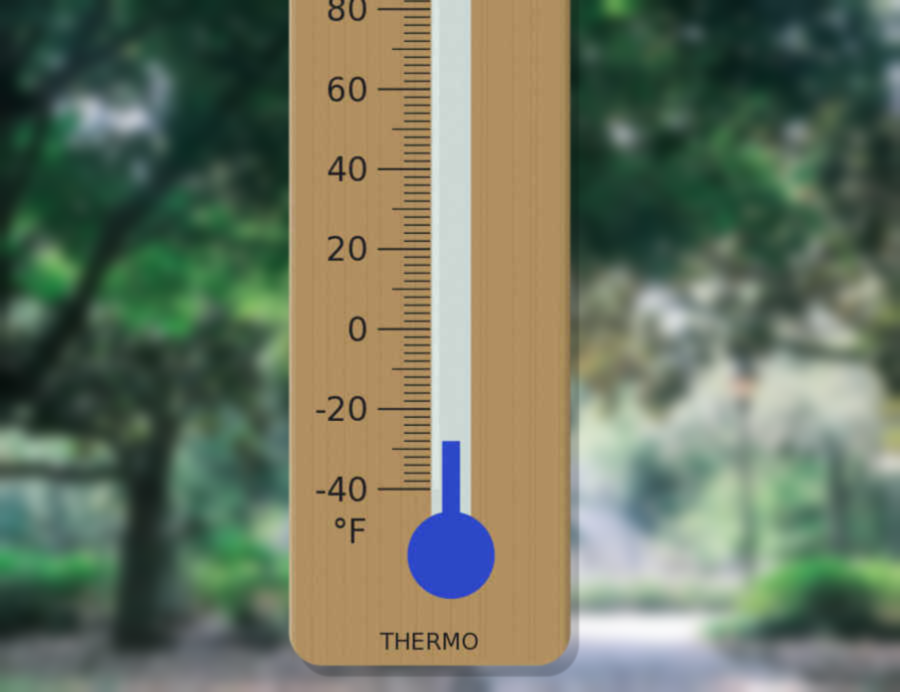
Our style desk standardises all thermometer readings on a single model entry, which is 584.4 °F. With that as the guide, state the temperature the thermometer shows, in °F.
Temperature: -28 °F
